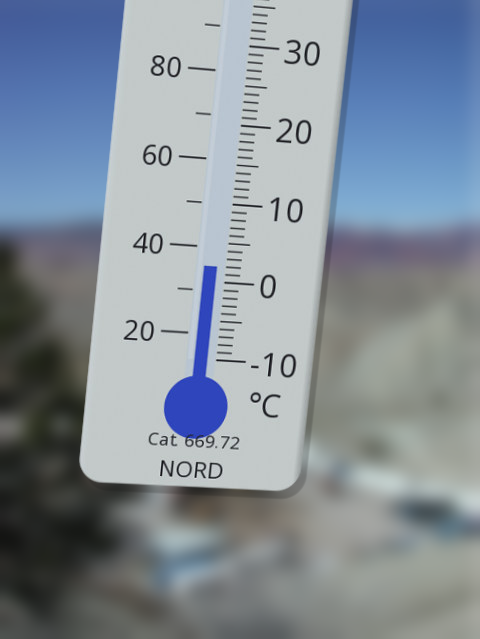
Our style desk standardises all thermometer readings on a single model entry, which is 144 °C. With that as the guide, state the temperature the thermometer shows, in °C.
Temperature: 2 °C
